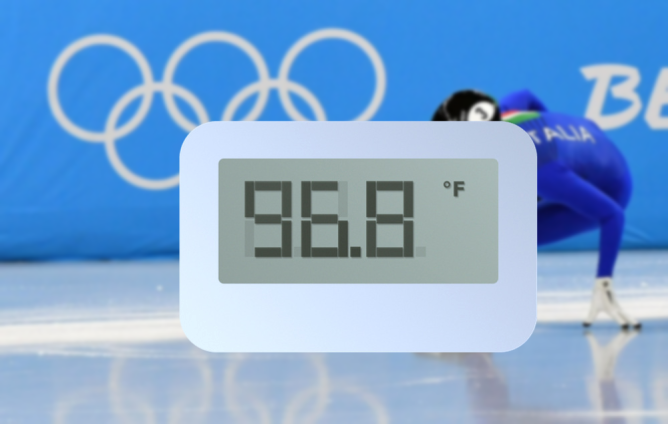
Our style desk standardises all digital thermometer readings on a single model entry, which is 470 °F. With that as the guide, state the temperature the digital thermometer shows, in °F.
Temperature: 96.8 °F
